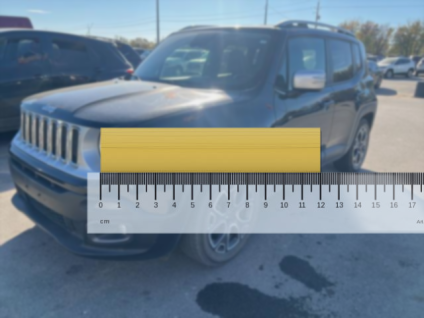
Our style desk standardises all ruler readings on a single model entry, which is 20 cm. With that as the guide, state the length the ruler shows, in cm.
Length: 12 cm
